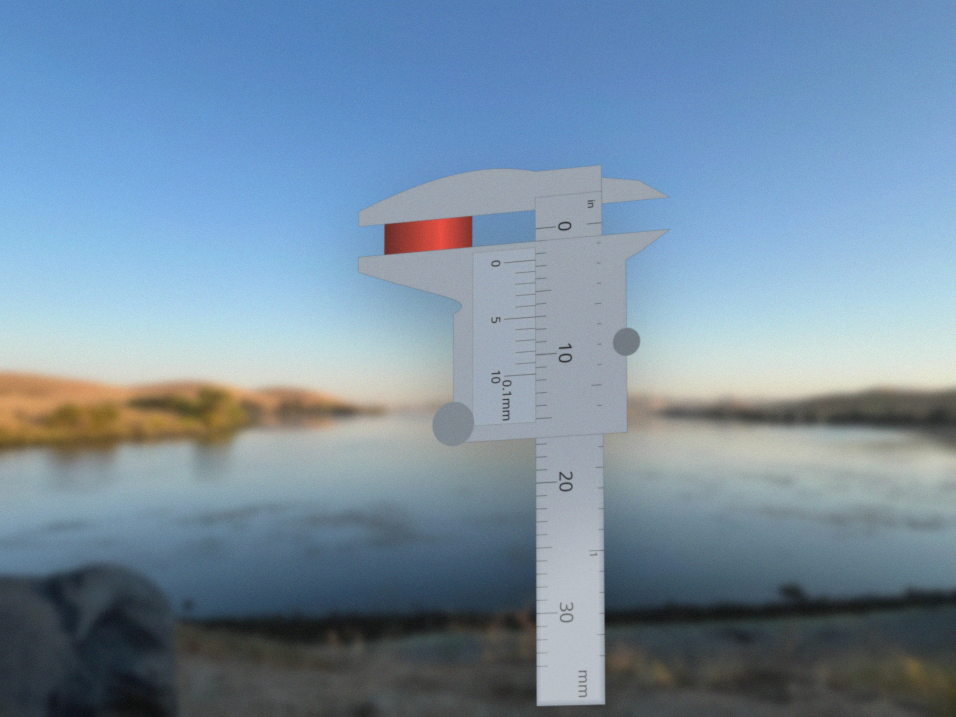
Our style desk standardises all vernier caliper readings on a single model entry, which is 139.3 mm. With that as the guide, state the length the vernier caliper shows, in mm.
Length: 2.5 mm
